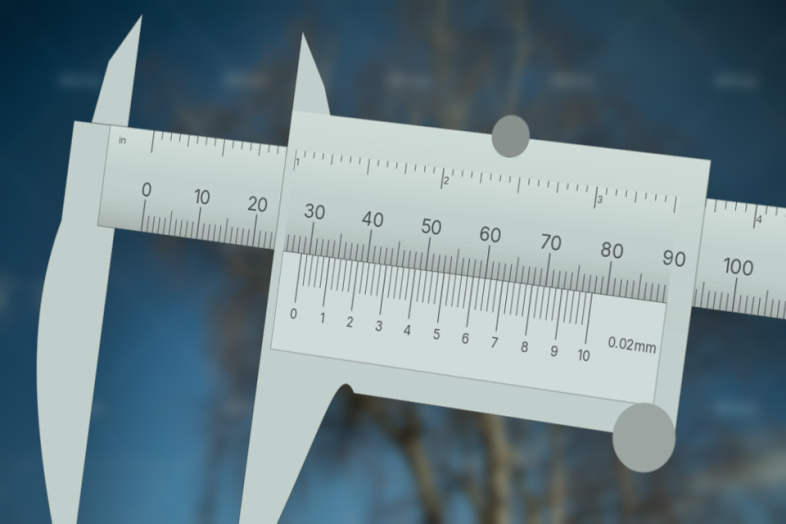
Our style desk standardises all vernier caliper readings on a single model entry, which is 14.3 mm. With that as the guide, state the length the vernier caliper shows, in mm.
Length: 28.6 mm
